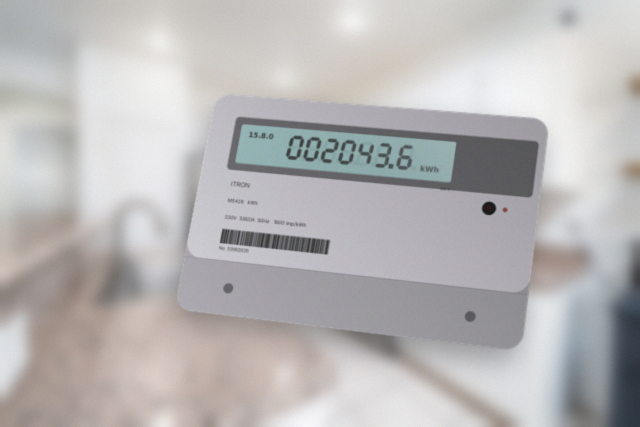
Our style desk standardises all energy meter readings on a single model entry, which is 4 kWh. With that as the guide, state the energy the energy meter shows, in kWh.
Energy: 2043.6 kWh
